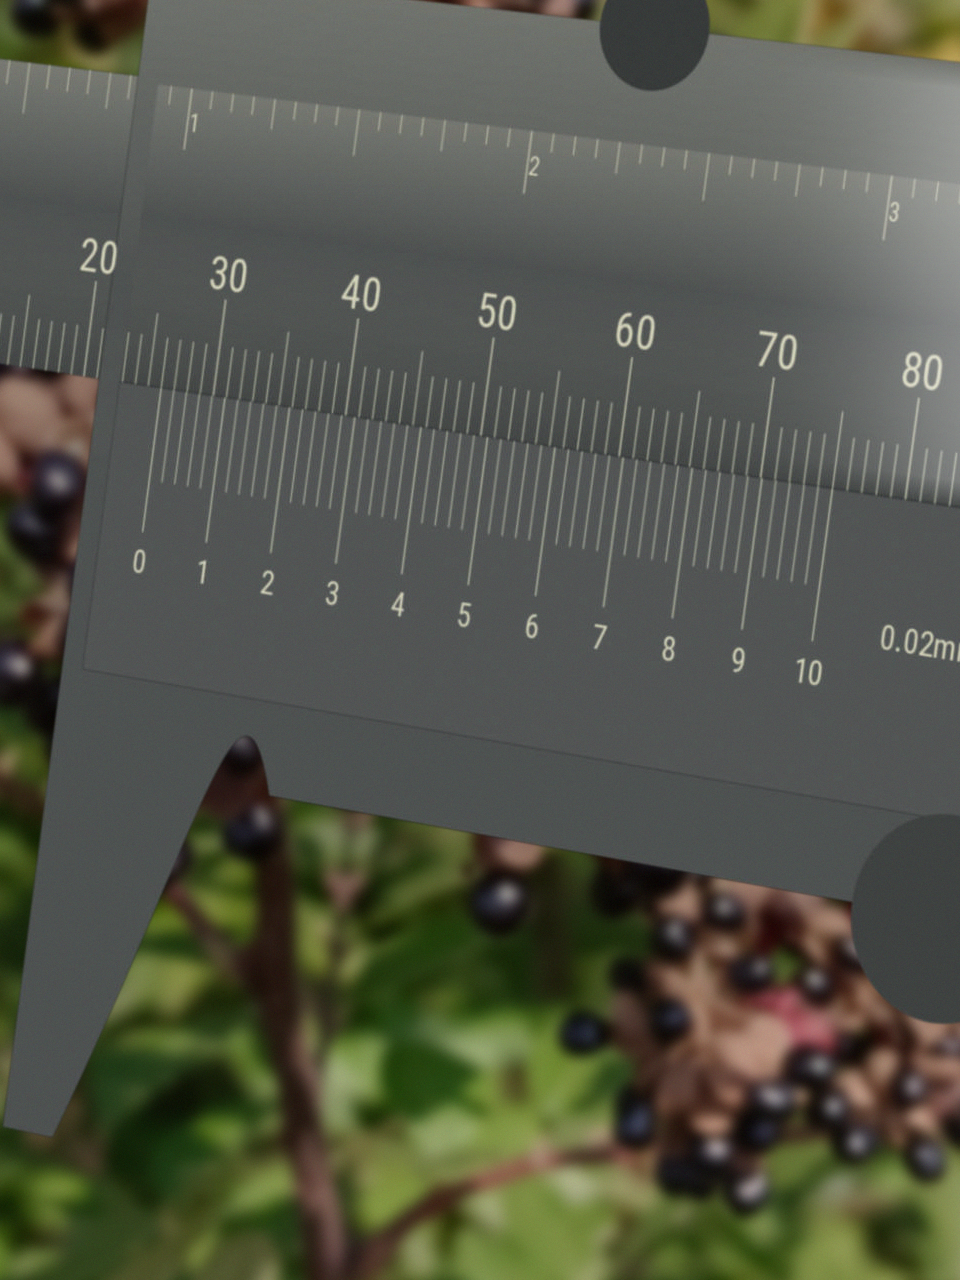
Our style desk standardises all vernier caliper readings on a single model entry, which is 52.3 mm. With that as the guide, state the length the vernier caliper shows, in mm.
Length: 26.0 mm
